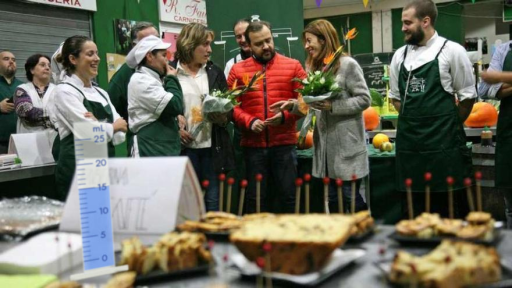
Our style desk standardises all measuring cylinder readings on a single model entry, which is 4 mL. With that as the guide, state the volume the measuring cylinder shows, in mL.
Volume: 15 mL
